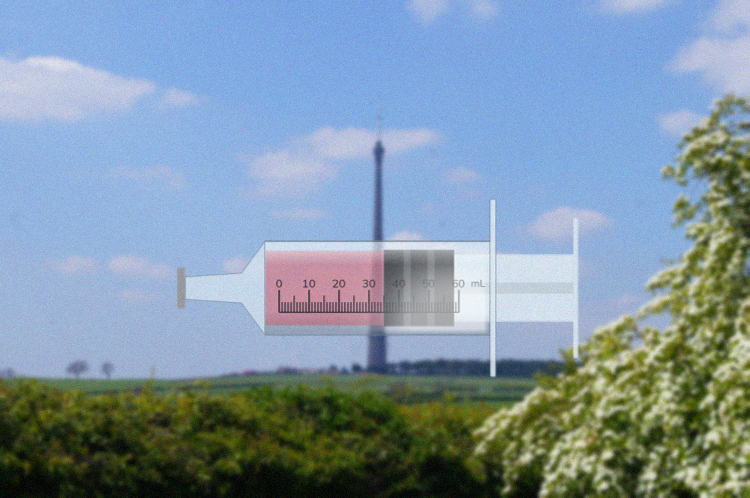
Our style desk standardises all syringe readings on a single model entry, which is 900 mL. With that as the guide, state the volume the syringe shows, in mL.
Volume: 35 mL
